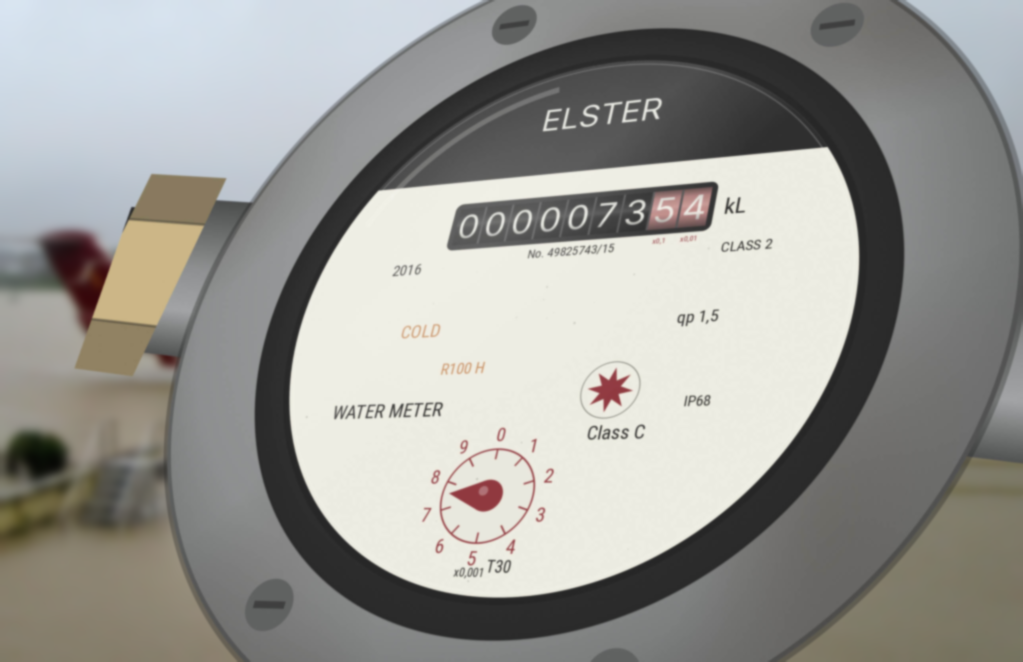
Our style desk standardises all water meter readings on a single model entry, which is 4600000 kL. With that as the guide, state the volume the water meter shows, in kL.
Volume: 73.547 kL
